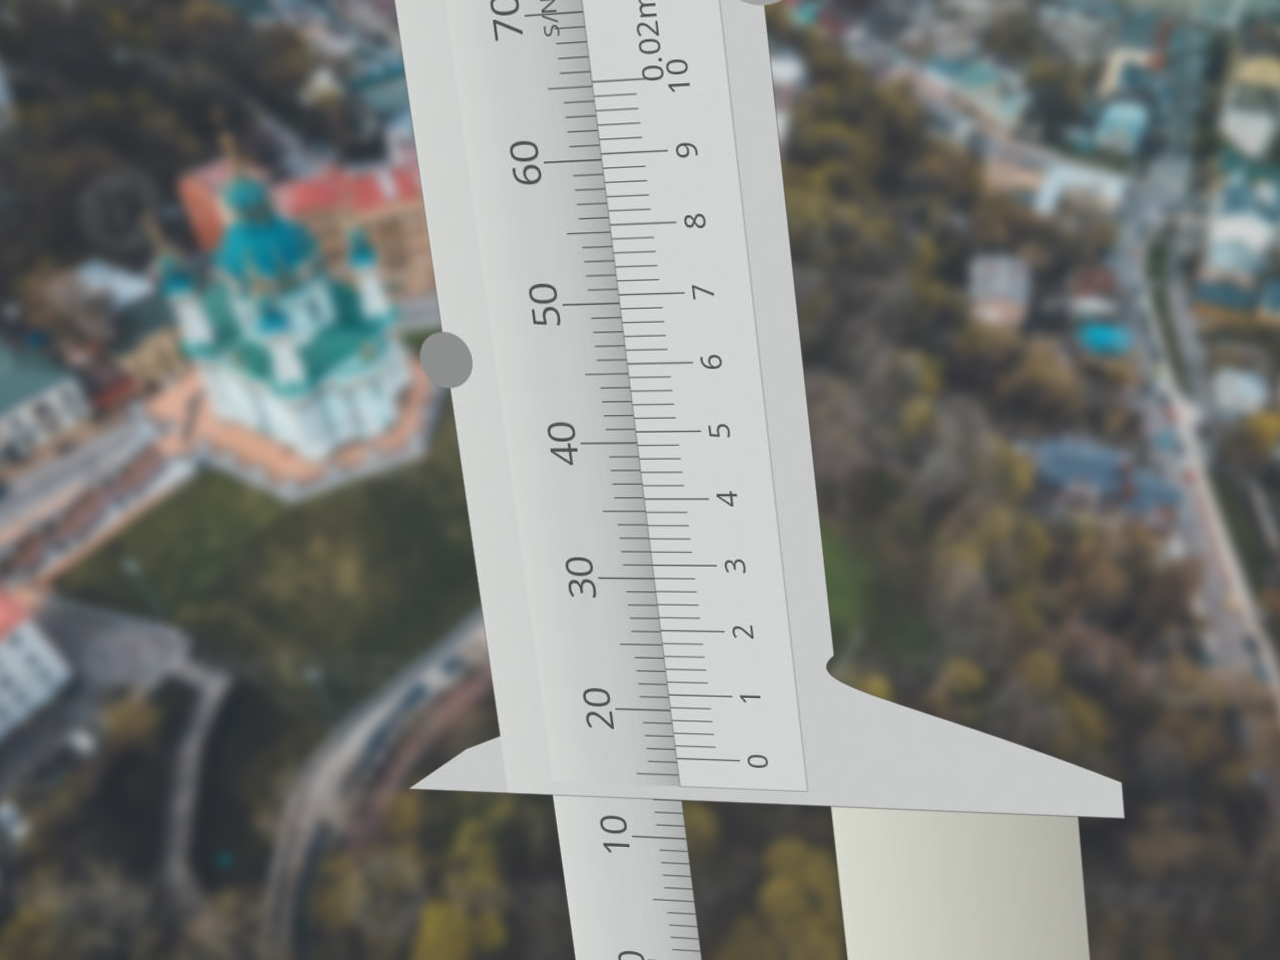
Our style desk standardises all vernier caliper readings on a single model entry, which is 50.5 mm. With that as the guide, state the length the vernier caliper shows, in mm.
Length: 16.3 mm
